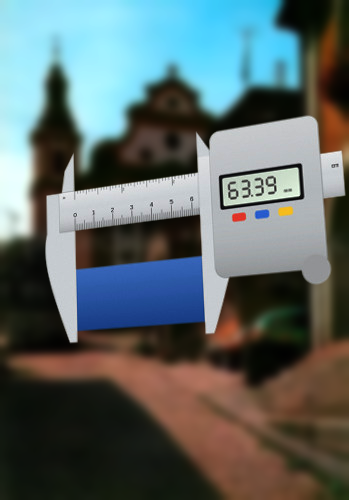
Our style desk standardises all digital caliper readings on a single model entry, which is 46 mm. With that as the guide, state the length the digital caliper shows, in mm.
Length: 63.39 mm
